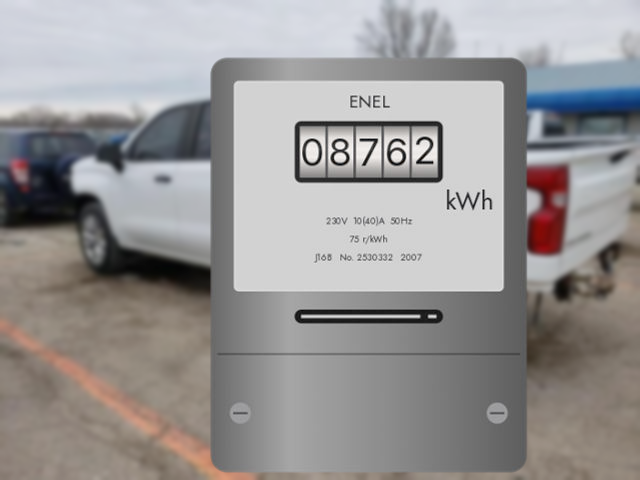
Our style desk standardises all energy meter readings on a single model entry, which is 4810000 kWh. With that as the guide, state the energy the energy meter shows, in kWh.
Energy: 8762 kWh
